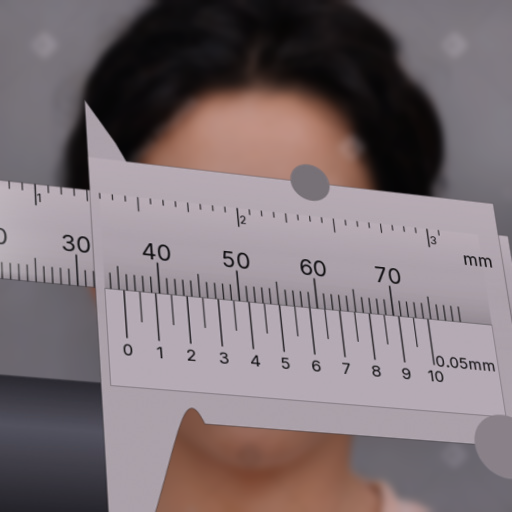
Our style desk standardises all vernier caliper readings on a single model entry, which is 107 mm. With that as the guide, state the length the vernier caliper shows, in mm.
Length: 35.6 mm
